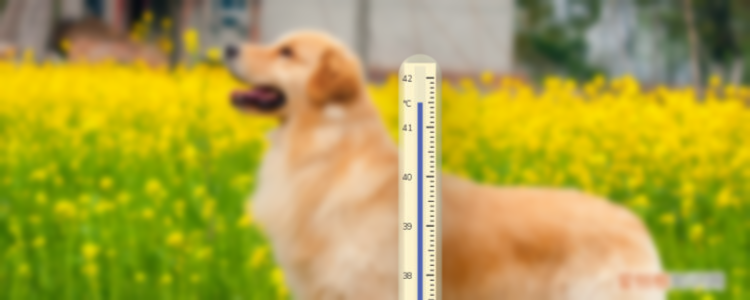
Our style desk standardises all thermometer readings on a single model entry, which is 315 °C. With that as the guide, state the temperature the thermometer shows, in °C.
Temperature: 41.5 °C
